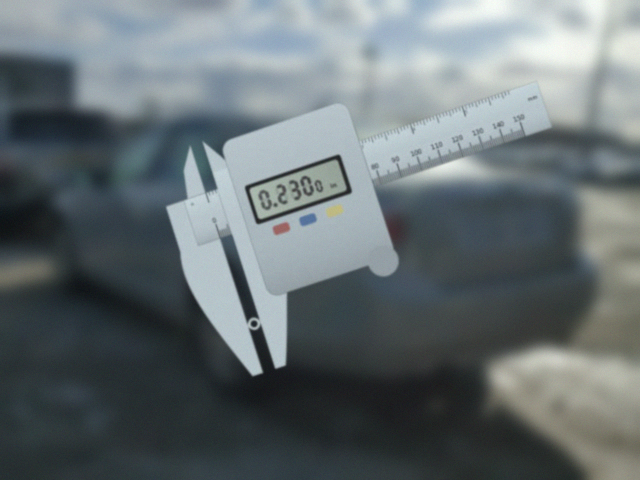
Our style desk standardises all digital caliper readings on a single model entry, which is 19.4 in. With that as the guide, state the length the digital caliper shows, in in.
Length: 0.2300 in
